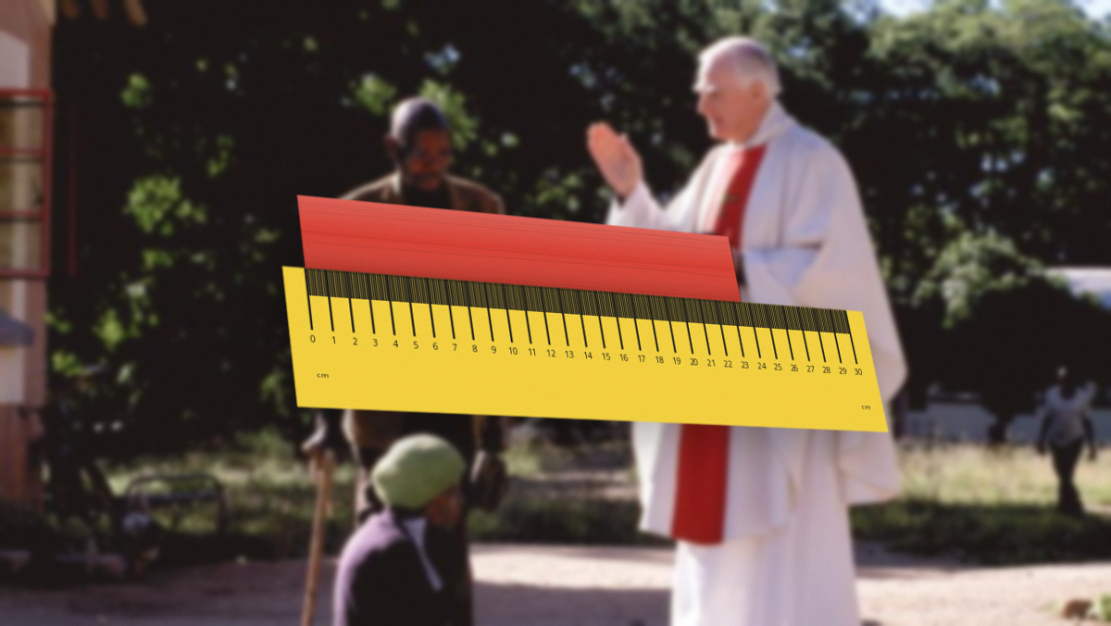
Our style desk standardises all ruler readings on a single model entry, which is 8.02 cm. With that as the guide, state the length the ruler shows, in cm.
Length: 23.5 cm
